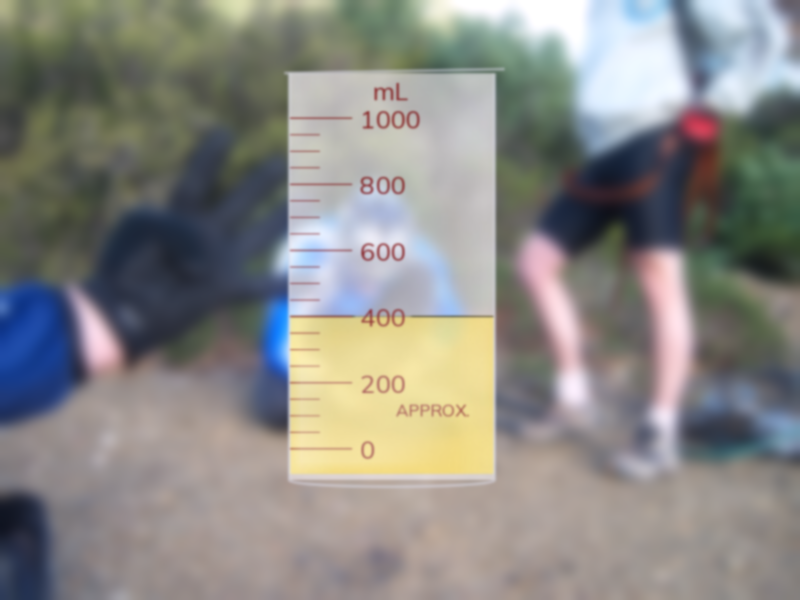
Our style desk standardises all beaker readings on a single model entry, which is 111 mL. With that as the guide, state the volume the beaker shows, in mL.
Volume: 400 mL
